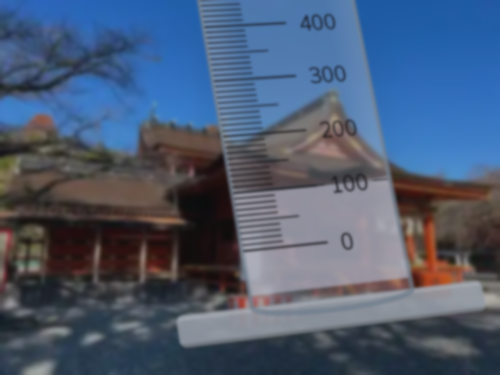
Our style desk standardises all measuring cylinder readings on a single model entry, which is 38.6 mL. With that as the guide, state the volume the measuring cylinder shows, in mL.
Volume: 100 mL
